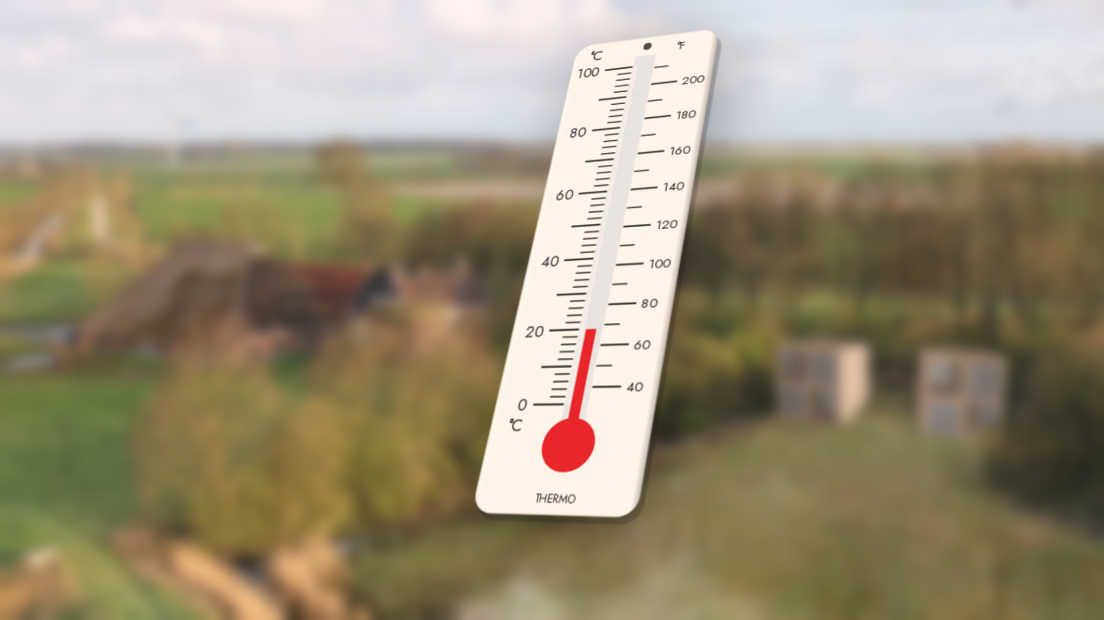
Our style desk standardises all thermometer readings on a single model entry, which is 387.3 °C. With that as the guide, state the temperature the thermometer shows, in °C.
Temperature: 20 °C
